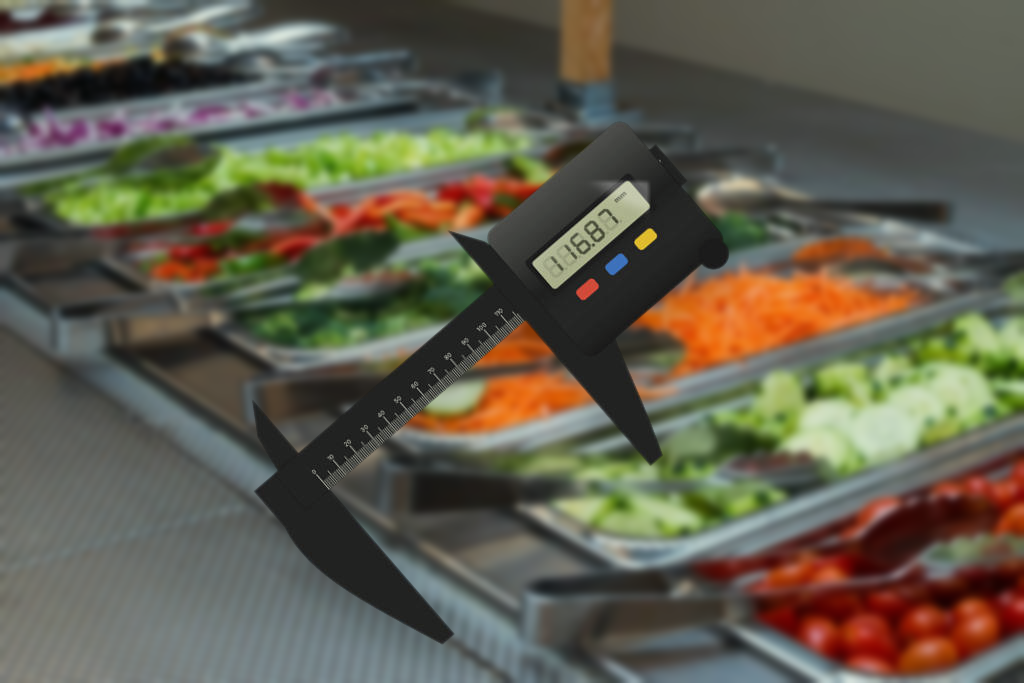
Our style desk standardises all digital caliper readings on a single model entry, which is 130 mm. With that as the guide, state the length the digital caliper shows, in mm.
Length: 116.87 mm
